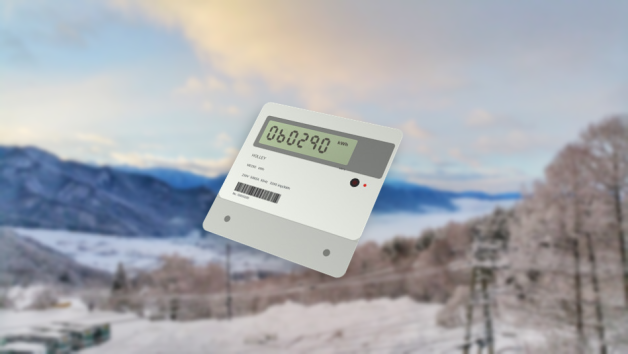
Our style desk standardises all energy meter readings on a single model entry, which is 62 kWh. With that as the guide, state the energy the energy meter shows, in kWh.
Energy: 60290 kWh
